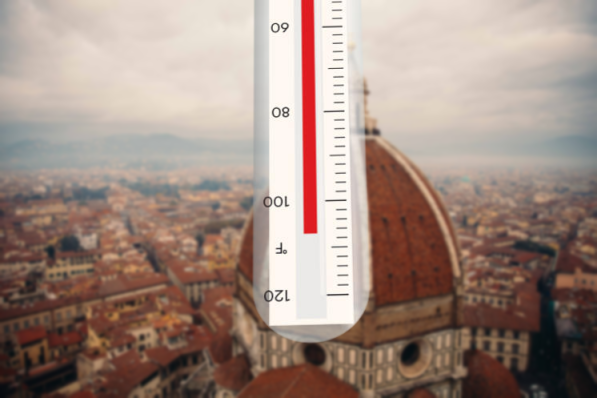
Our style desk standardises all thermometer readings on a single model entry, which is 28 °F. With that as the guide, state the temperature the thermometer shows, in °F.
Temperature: 107 °F
